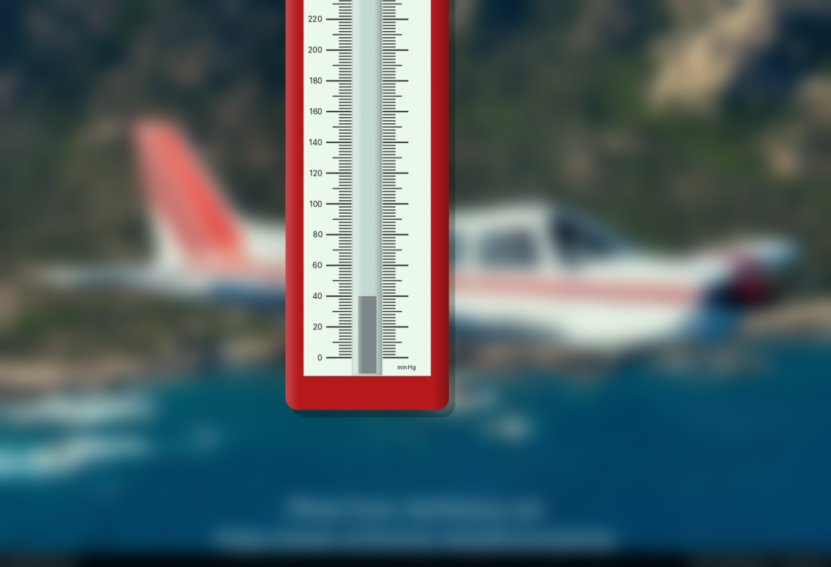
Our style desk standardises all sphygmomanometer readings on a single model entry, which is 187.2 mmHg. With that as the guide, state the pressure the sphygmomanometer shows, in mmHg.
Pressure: 40 mmHg
